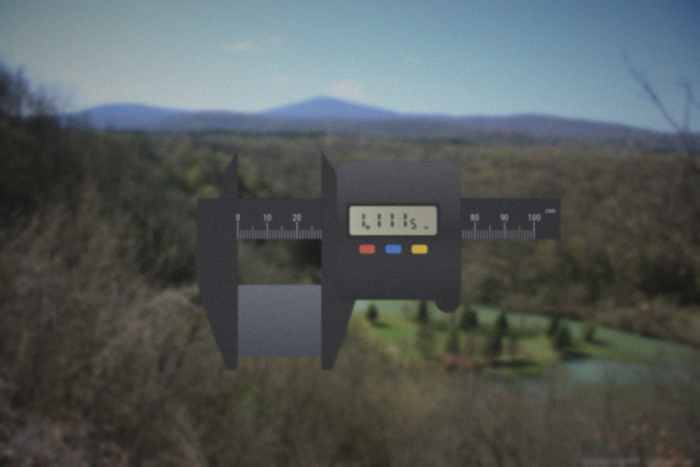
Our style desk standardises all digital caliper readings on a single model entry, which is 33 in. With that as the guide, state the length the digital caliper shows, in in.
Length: 1.1115 in
